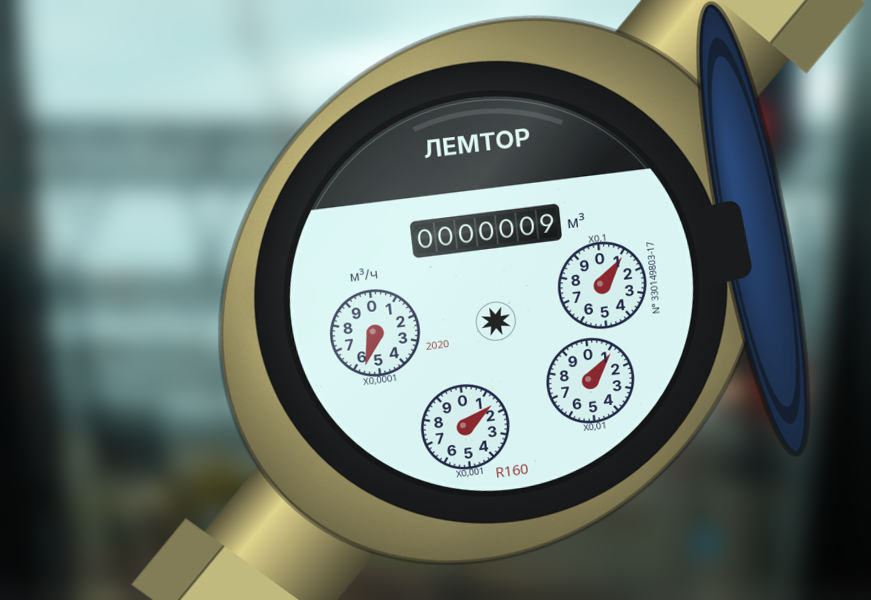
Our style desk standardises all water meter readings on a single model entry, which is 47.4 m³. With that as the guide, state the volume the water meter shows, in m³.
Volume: 9.1115 m³
